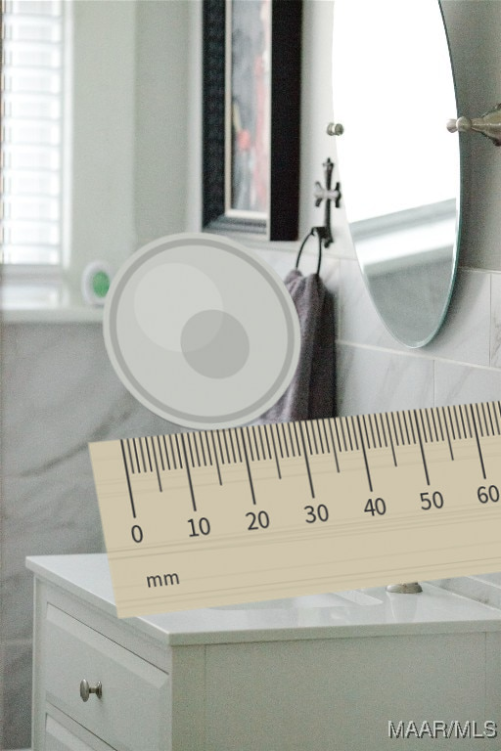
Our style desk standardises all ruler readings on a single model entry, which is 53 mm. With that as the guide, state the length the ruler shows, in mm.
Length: 33 mm
